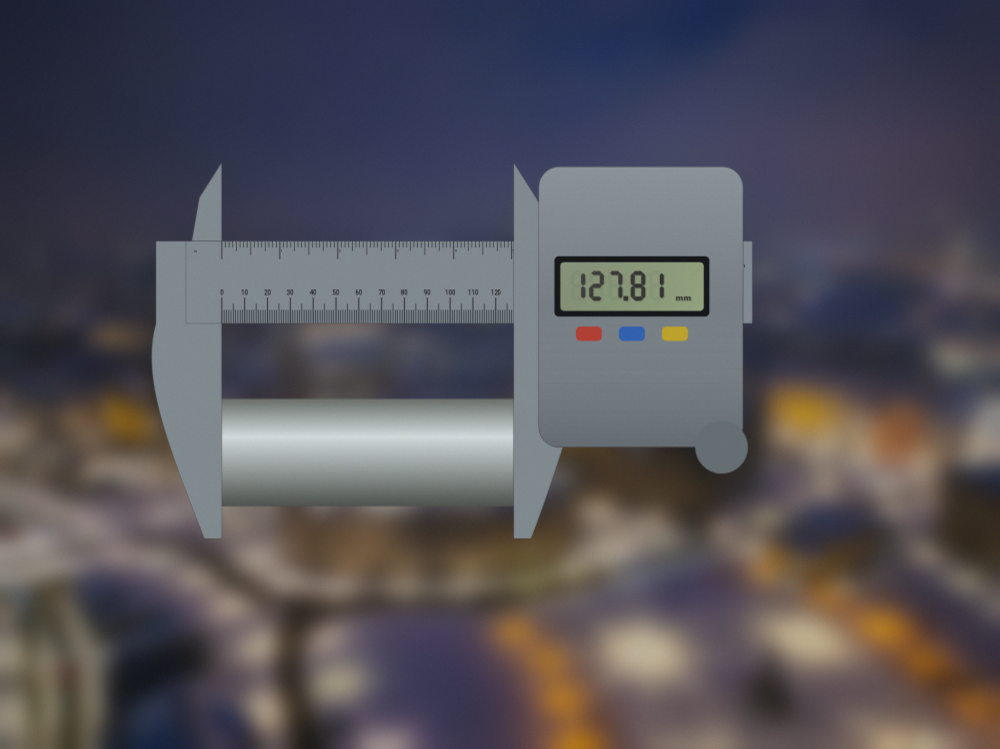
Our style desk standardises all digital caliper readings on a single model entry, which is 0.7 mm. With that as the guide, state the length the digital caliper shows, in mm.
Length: 127.81 mm
